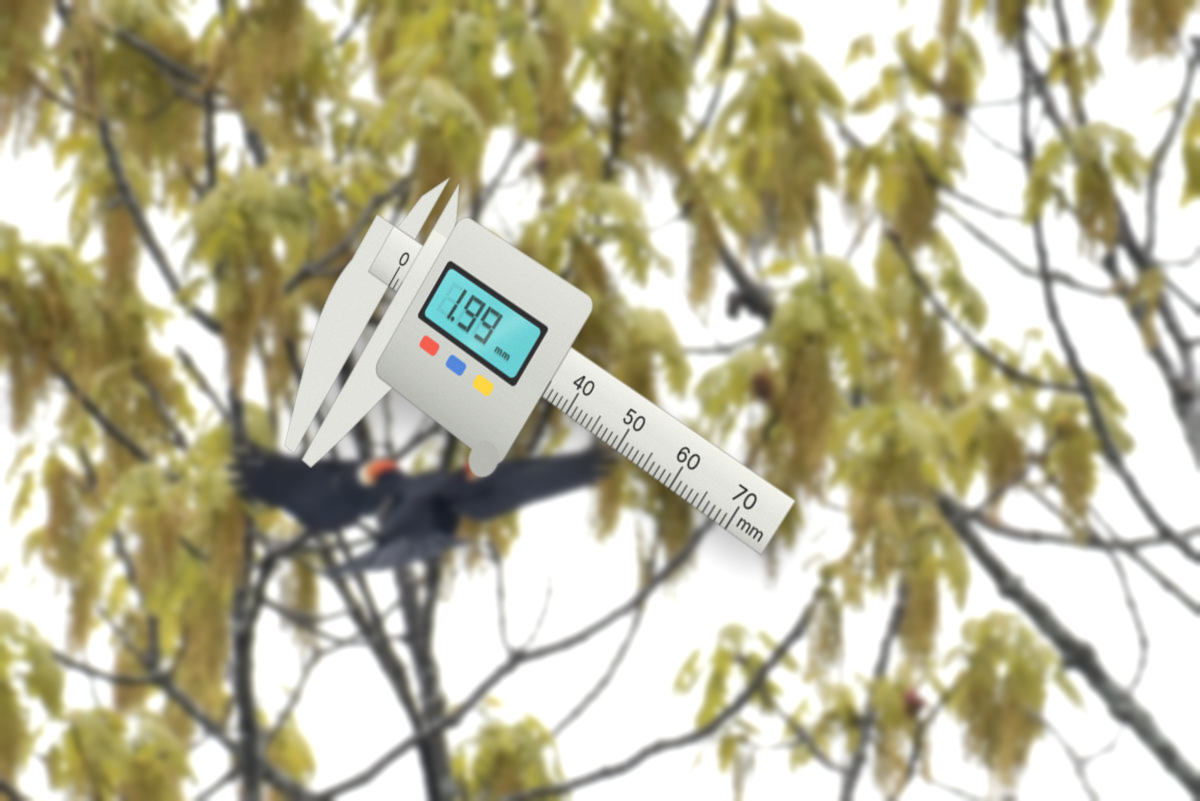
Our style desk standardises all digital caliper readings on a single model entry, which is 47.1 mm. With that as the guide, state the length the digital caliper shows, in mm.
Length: 1.99 mm
